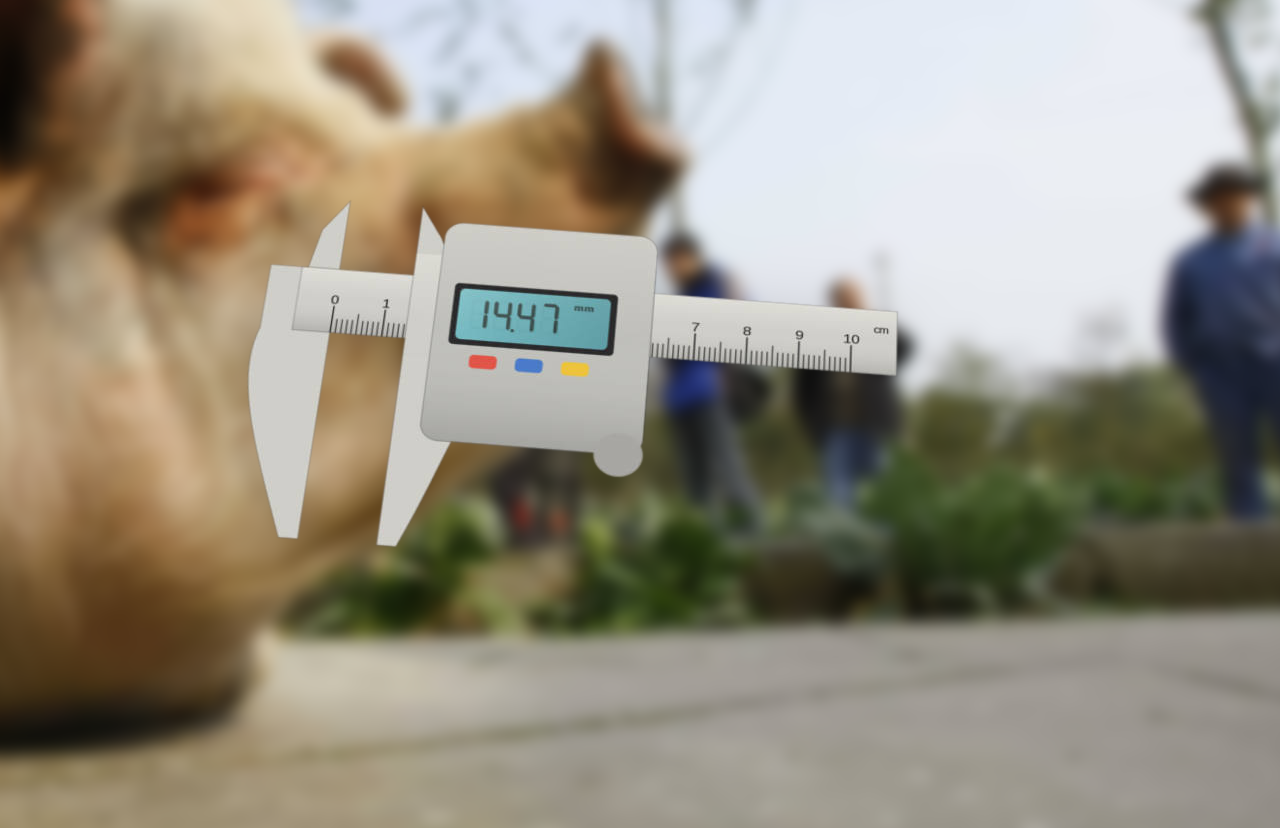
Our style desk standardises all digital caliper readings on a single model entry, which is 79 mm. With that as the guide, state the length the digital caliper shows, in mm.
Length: 14.47 mm
